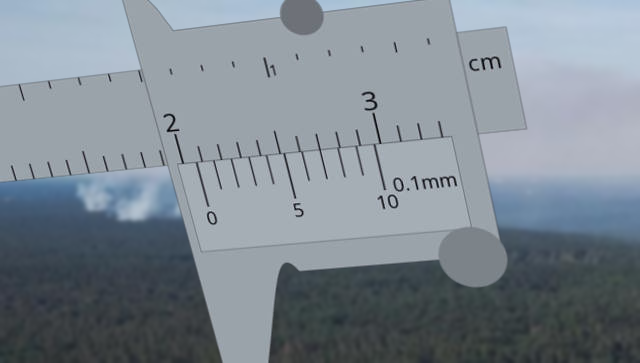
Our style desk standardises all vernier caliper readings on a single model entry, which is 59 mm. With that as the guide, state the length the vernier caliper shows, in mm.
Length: 20.7 mm
